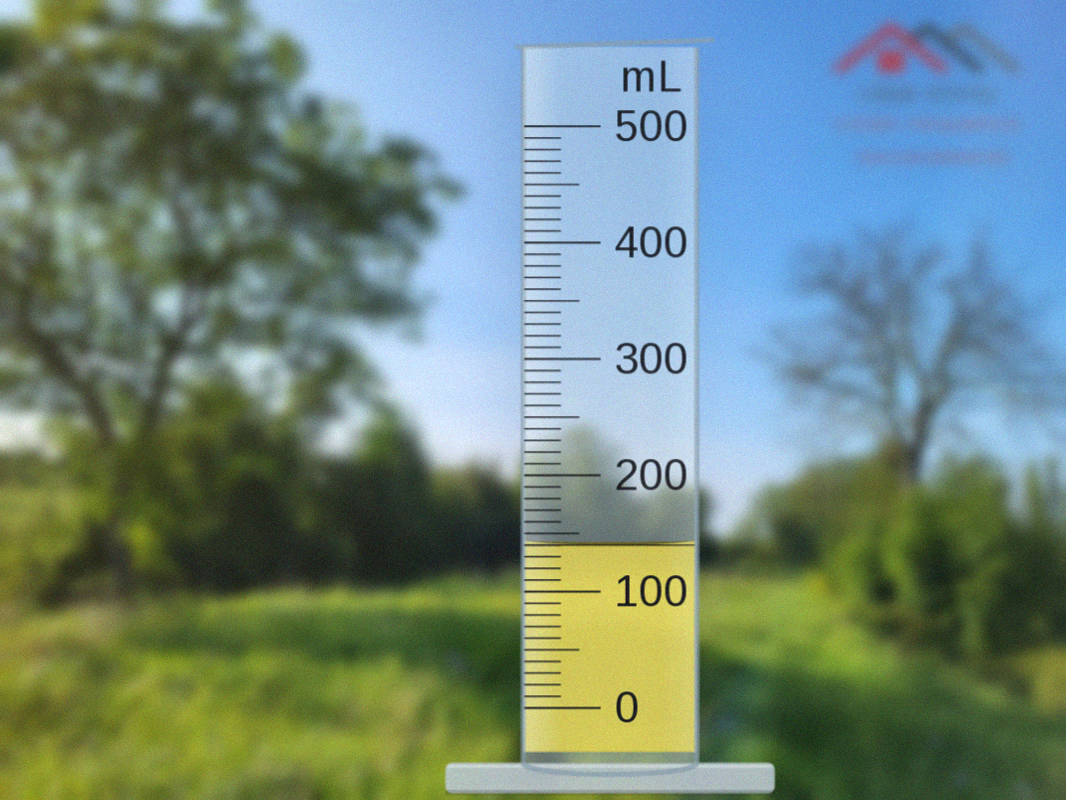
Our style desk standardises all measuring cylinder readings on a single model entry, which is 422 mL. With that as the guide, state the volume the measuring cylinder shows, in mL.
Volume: 140 mL
